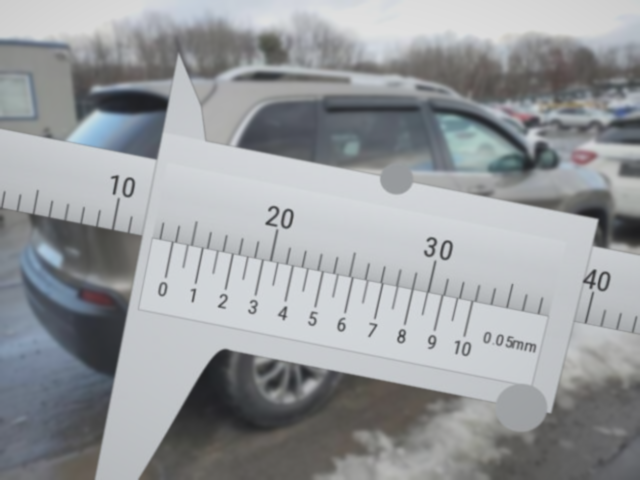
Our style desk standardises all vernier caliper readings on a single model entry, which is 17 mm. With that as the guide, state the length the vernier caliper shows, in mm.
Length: 13.8 mm
